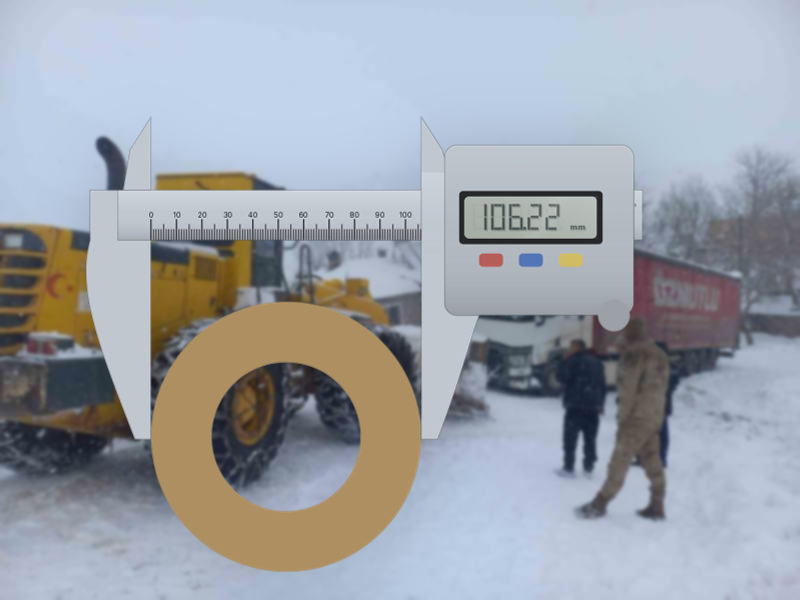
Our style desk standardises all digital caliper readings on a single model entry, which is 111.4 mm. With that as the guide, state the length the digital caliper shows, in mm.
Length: 106.22 mm
